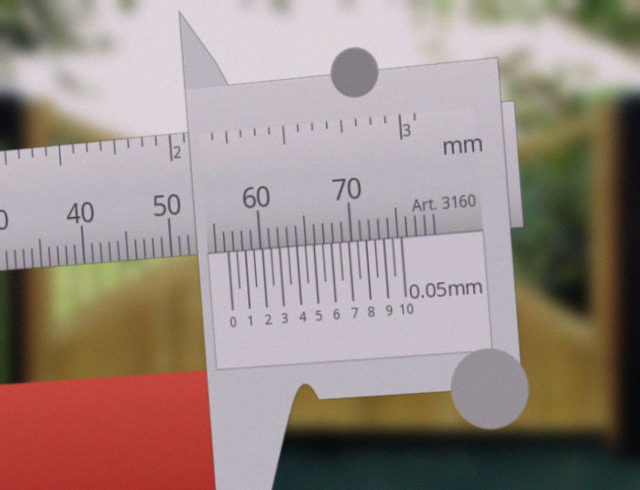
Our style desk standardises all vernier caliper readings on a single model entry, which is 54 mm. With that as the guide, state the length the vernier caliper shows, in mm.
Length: 56.4 mm
